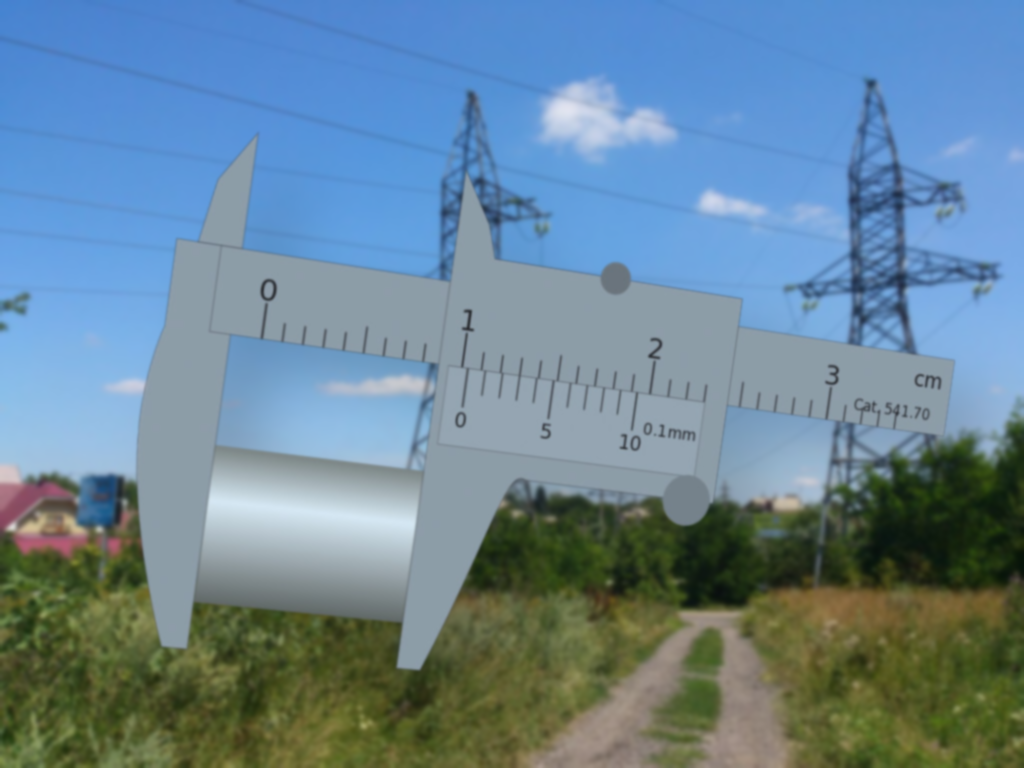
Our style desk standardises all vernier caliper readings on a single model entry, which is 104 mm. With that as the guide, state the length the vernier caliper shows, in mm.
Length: 10.3 mm
